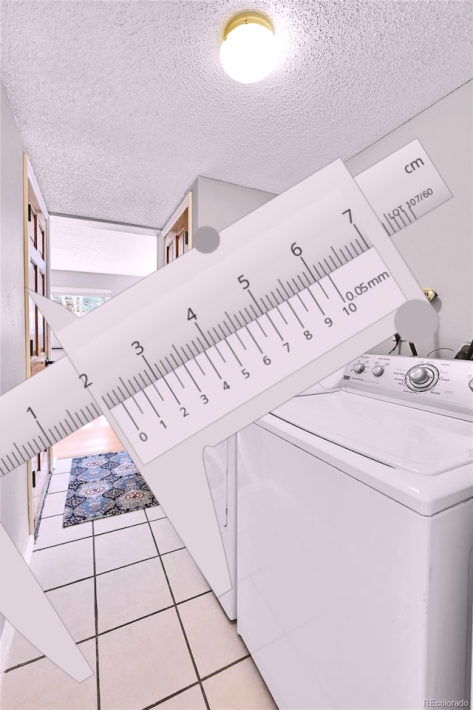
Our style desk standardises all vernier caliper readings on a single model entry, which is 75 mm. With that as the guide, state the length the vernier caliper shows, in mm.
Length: 23.2 mm
